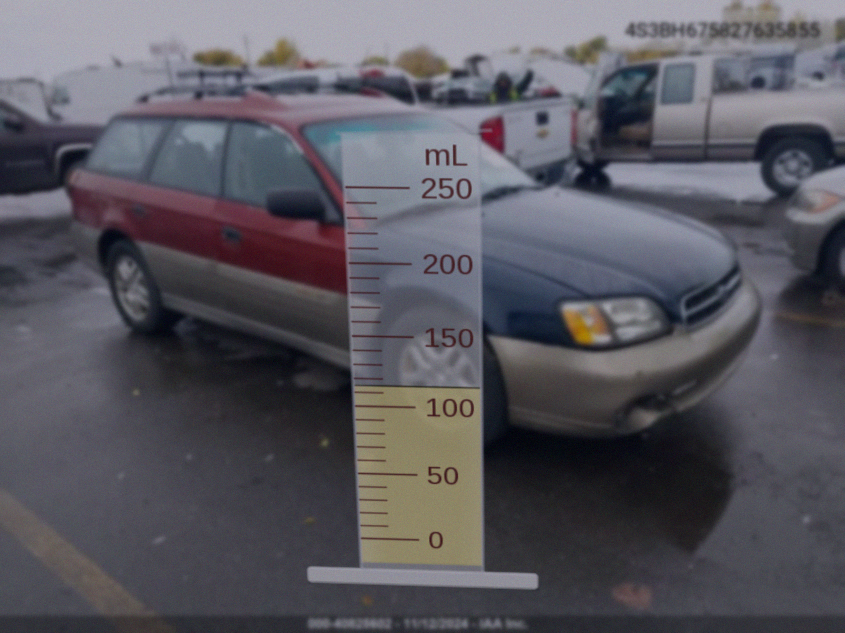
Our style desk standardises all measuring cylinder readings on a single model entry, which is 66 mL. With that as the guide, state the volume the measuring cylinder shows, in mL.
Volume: 115 mL
